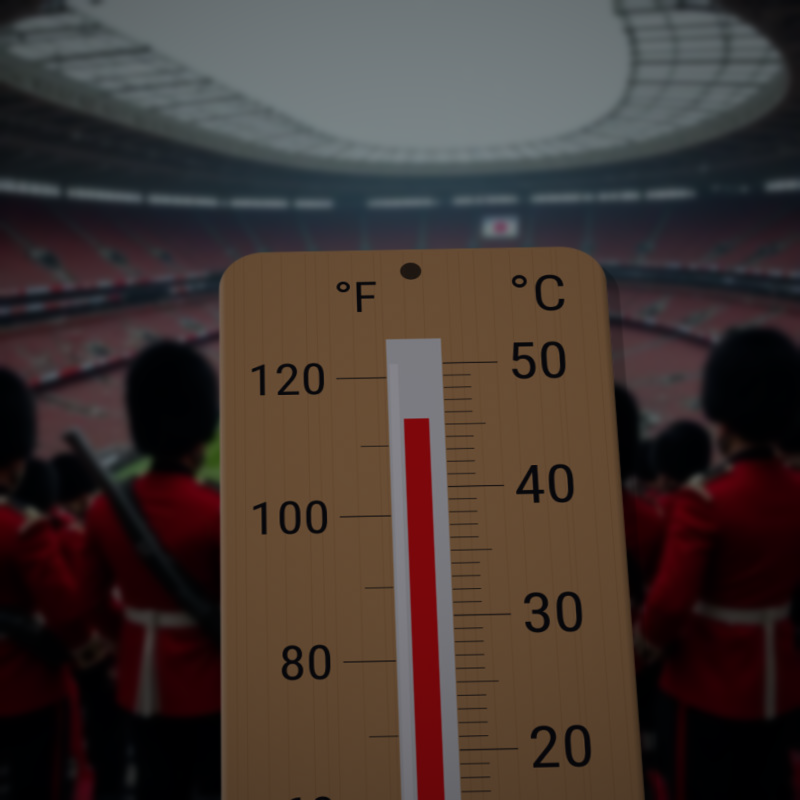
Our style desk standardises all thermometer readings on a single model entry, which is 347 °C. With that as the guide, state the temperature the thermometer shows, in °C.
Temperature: 45.5 °C
